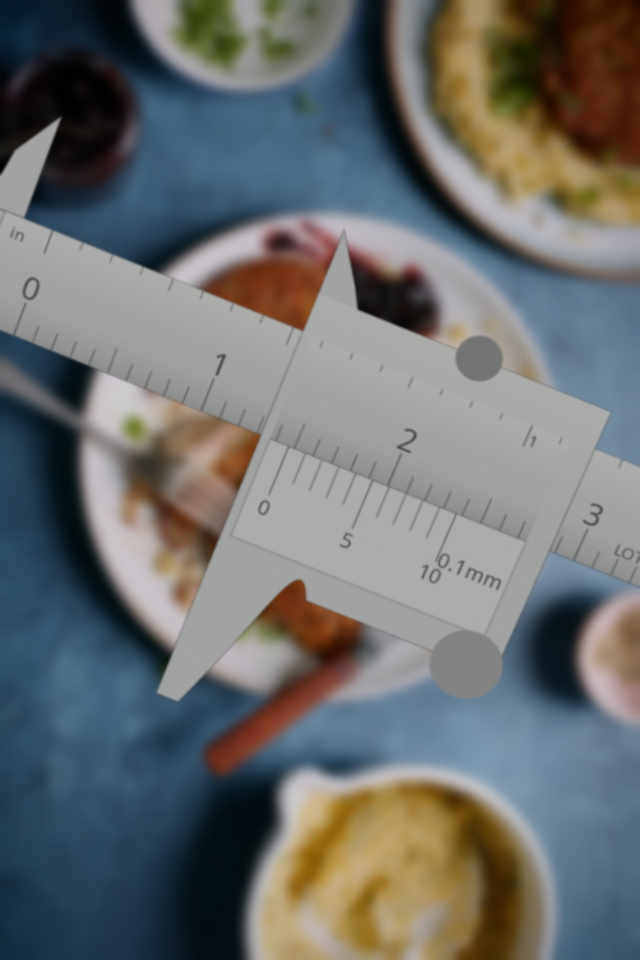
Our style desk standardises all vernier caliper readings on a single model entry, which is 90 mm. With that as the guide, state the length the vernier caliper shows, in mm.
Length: 14.7 mm
